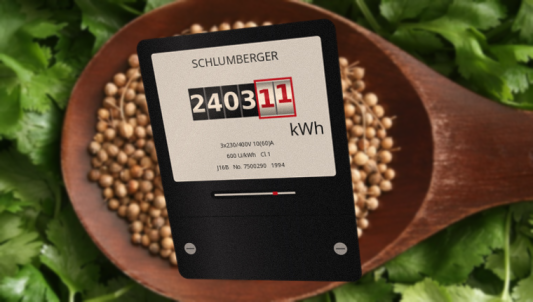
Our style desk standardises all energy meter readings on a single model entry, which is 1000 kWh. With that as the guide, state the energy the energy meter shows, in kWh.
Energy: 2403.11 kWh
